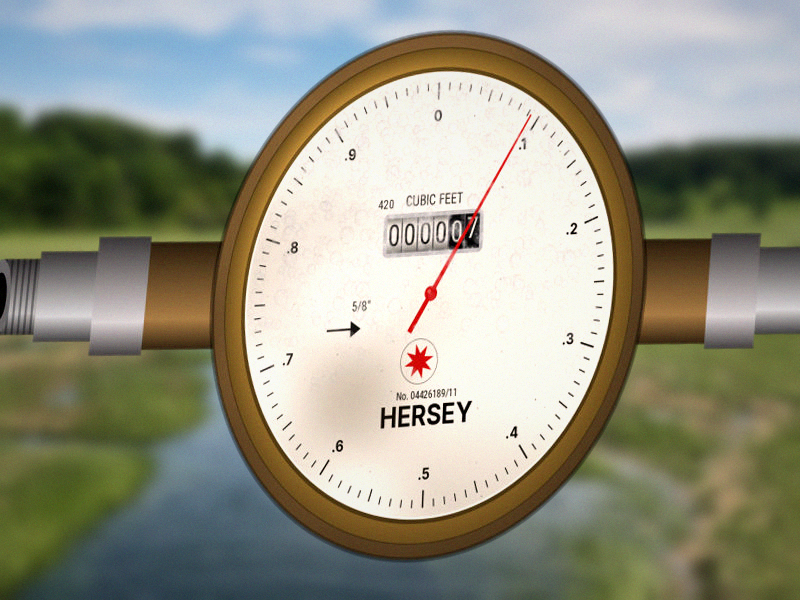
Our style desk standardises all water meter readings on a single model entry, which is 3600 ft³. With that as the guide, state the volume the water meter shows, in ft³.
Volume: 7.09 ft³
